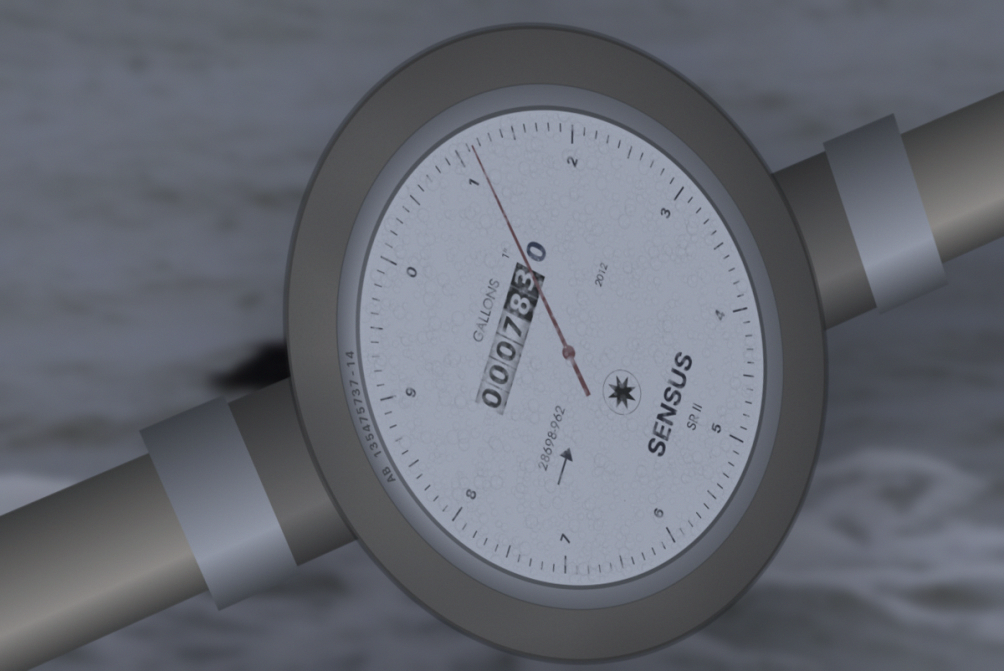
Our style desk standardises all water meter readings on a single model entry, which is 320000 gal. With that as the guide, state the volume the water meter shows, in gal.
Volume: 7831.1 gal
